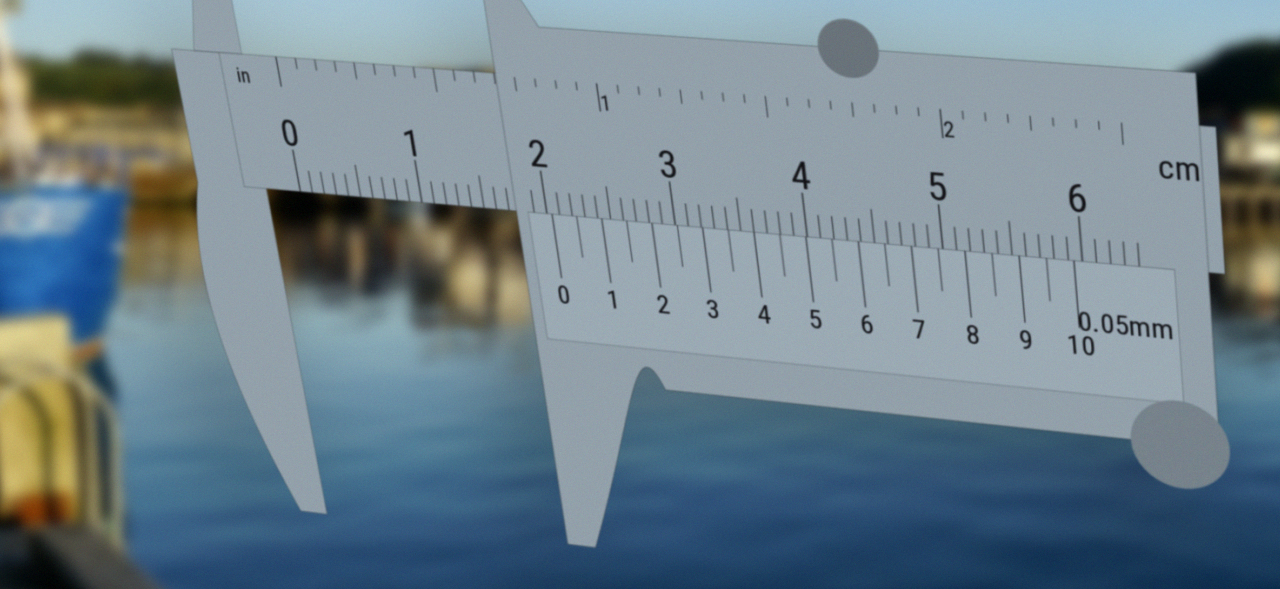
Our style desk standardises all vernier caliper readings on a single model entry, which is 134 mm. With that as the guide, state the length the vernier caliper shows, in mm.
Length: 20.4 mm
